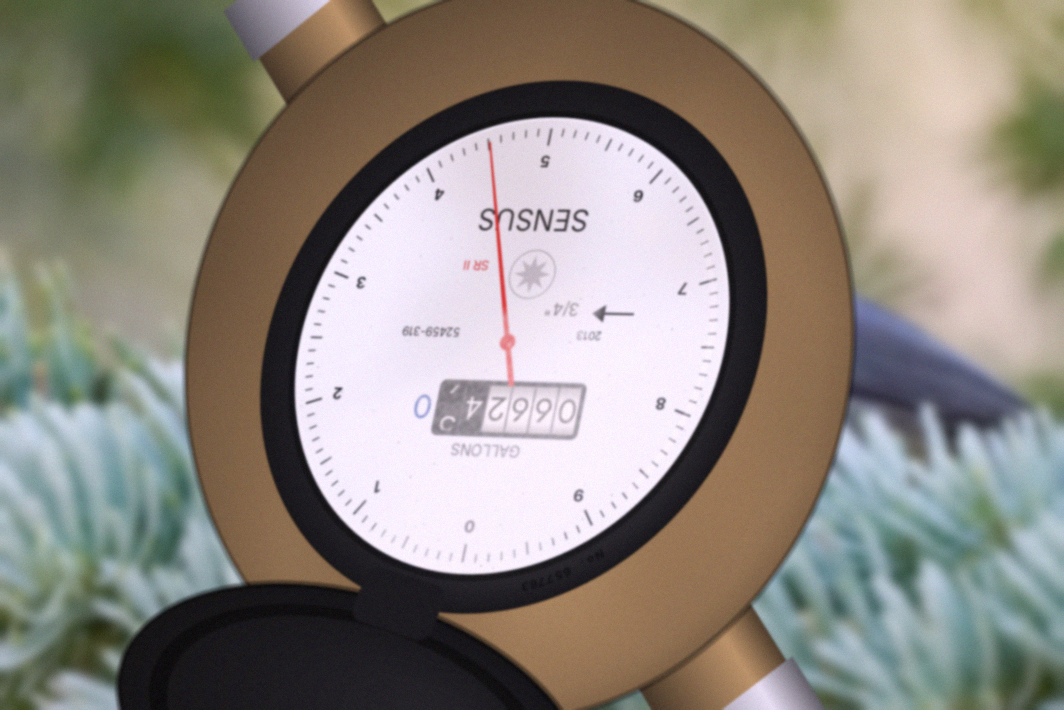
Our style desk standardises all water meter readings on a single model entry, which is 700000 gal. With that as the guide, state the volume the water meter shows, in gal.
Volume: 662454.5 gal
